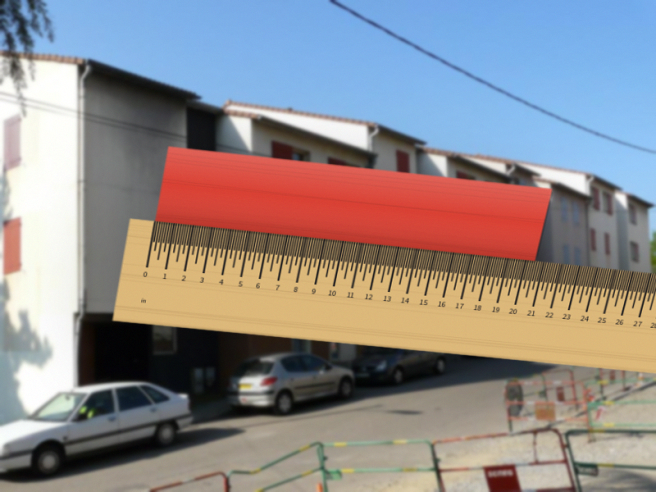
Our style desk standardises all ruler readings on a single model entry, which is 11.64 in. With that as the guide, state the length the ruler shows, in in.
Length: 20.5 in
